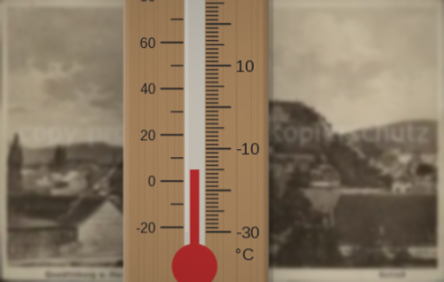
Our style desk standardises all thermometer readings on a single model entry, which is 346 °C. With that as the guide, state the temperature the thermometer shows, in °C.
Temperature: -15 °C
